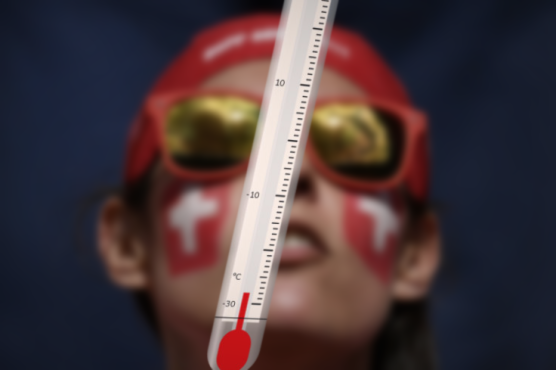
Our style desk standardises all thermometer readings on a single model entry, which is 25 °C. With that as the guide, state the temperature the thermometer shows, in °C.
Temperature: -28 °C
